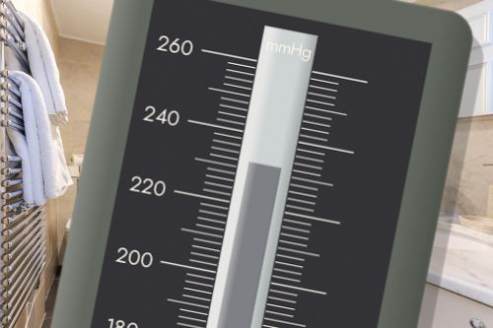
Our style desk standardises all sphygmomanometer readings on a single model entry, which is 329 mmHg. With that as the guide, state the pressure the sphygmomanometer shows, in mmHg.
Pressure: 232 mmHg
